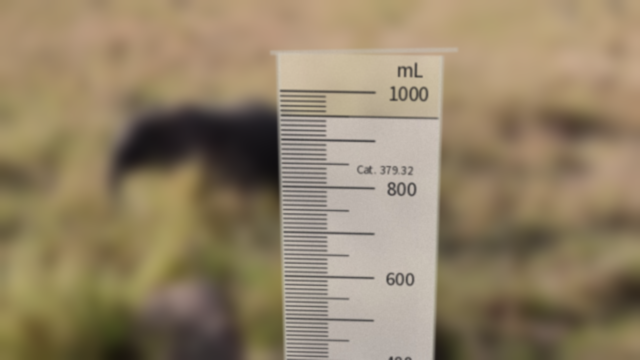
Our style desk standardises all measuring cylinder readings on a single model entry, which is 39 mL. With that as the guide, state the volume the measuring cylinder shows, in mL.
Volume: 950 mL
